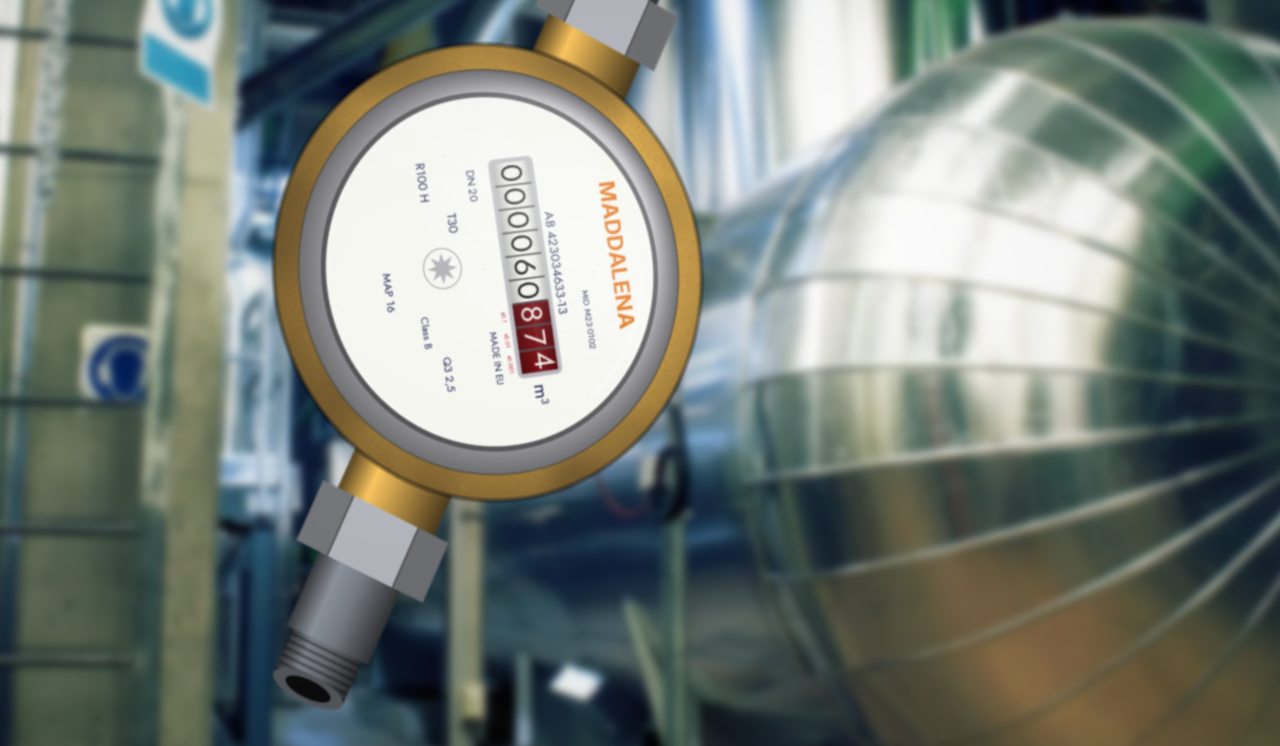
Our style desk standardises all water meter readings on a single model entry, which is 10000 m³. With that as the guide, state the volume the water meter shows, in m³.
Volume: 60.874 m³
